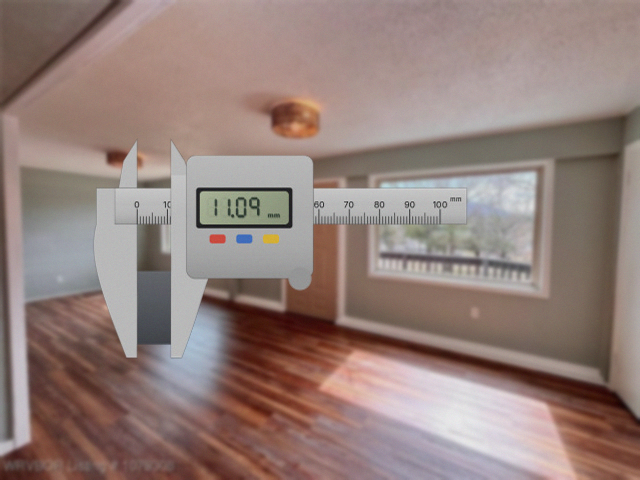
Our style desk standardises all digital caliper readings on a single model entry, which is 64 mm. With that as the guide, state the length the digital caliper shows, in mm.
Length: 11.09 mm
